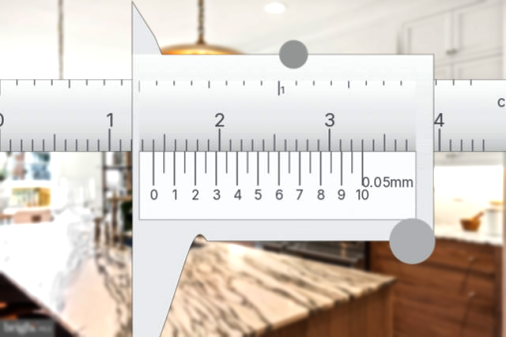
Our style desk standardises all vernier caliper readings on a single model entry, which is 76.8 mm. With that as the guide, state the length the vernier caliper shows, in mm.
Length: 14.0 mm
